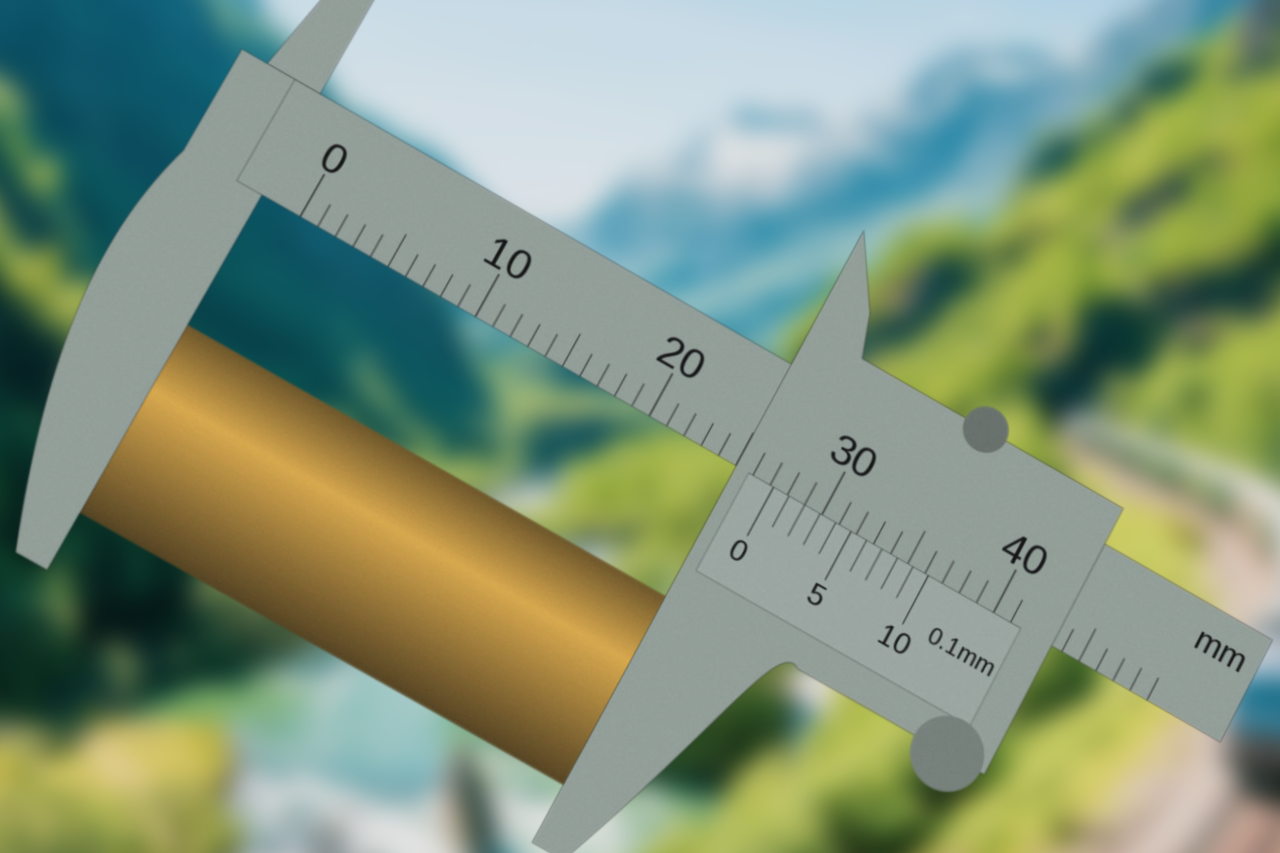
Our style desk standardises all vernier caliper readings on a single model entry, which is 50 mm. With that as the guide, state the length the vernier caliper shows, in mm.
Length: 27.2 mm
